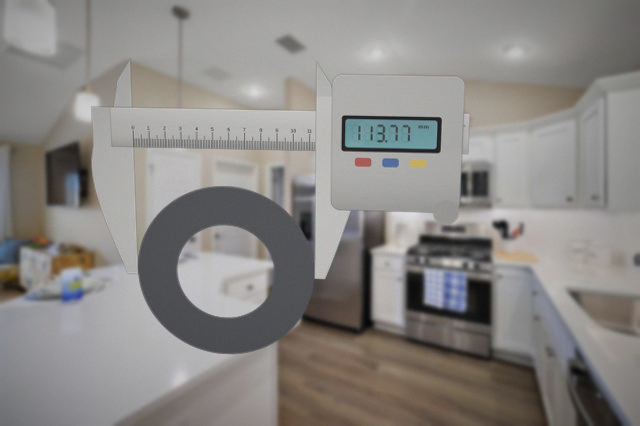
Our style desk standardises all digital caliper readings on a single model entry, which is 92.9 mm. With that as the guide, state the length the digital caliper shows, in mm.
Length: 113.77 mm
